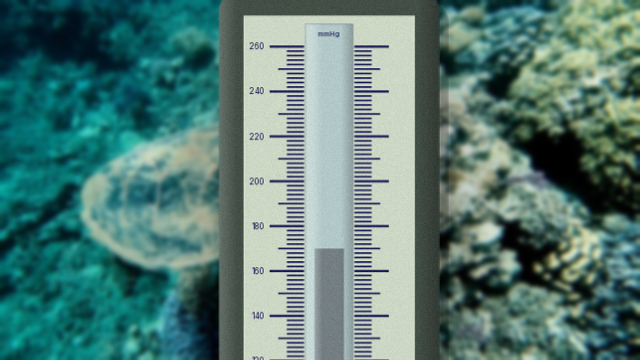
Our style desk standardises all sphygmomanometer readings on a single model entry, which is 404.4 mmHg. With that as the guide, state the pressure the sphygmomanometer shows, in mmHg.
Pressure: 170 mmHg
